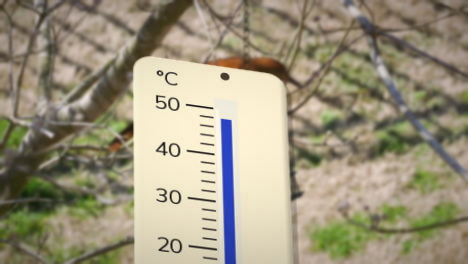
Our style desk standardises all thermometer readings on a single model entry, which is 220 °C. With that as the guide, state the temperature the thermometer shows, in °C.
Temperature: 48 °C
